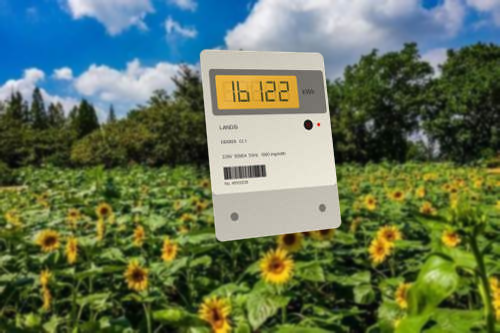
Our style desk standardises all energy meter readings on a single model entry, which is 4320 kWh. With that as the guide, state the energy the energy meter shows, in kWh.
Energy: 16122 kWh
